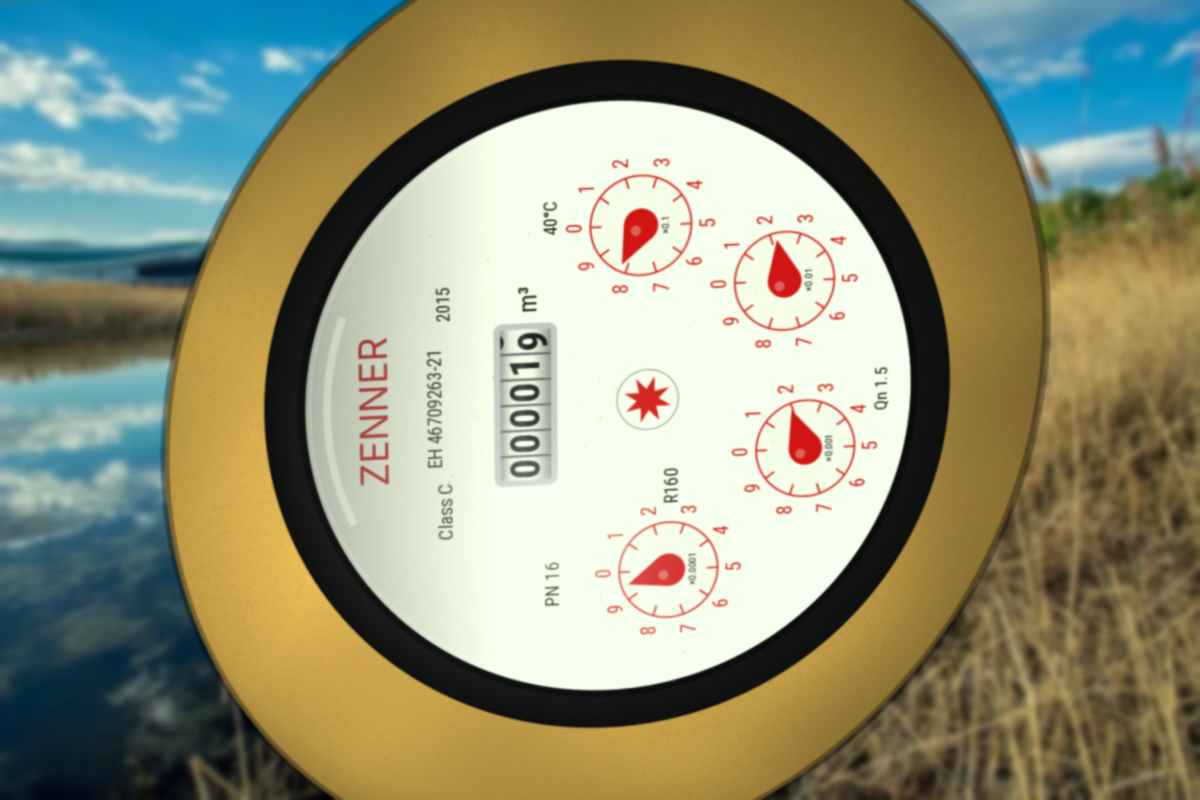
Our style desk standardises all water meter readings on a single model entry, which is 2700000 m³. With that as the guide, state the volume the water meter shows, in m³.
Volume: 18.8219 m³
